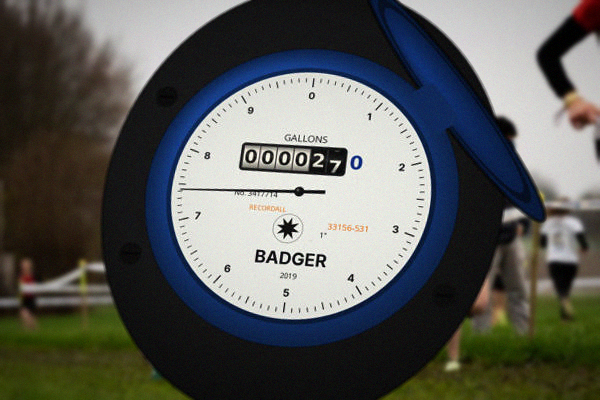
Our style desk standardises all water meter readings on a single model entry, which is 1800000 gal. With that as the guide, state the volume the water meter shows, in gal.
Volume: 267.4 gal
